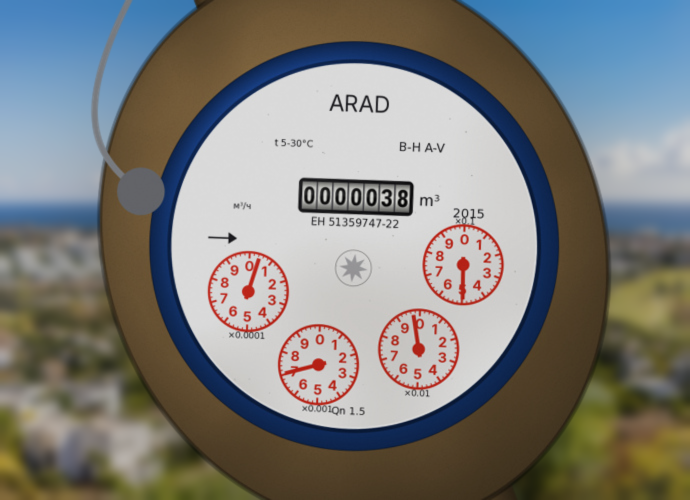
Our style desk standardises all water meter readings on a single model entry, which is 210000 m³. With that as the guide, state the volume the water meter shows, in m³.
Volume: 38.4970 m³
